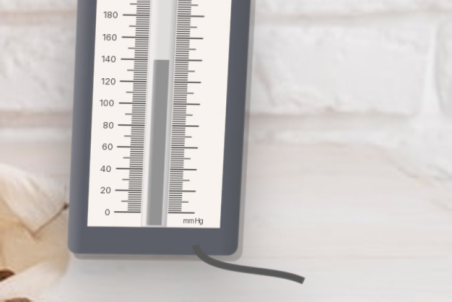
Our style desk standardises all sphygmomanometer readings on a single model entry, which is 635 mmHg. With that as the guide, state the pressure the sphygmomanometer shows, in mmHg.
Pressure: 140 mmHg
